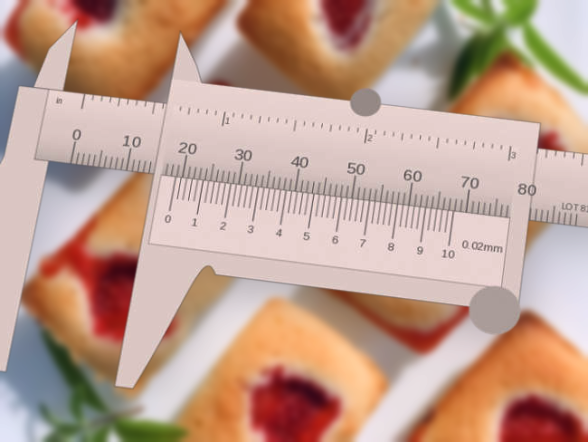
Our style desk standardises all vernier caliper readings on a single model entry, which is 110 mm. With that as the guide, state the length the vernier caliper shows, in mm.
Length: 18.8 mm
